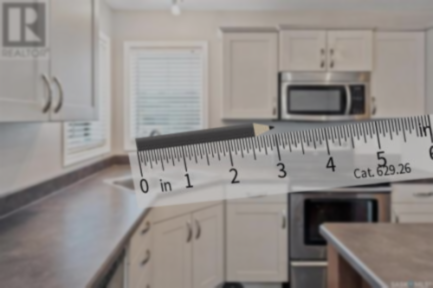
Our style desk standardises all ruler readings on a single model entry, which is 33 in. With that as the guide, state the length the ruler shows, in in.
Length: 3 in
